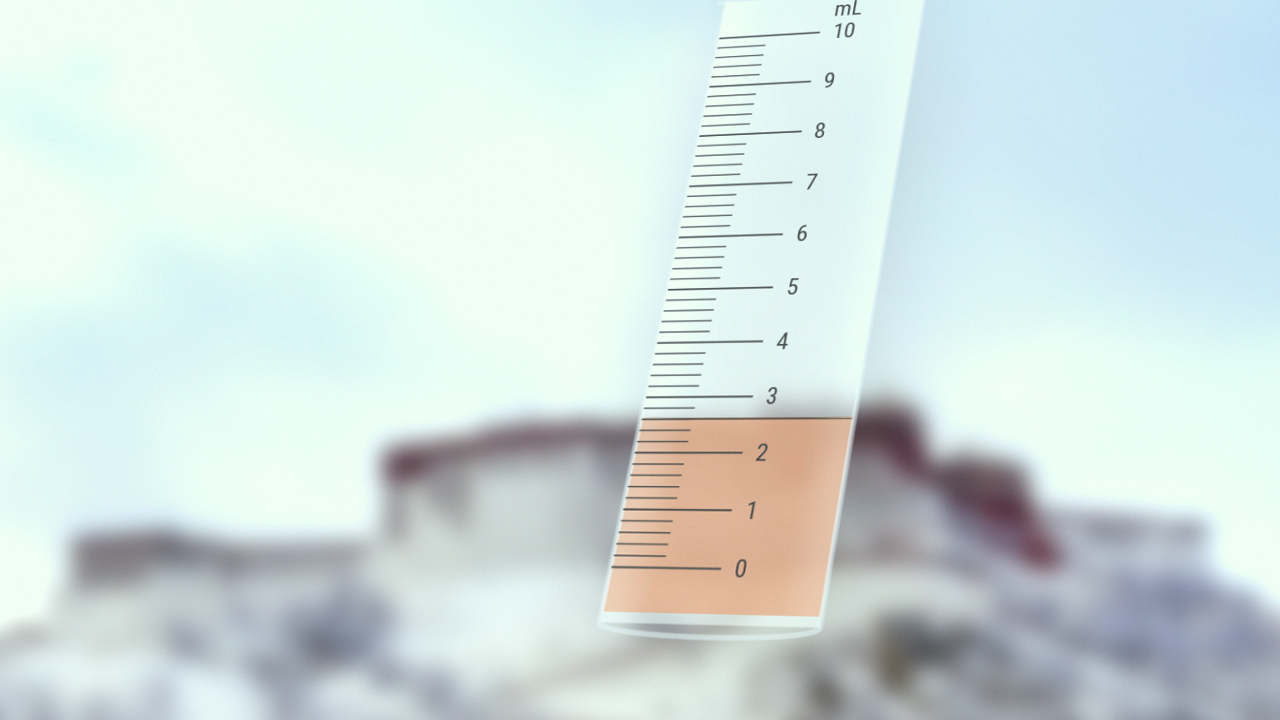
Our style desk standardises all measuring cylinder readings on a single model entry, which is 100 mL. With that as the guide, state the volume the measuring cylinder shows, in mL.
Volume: 2.6 mL
